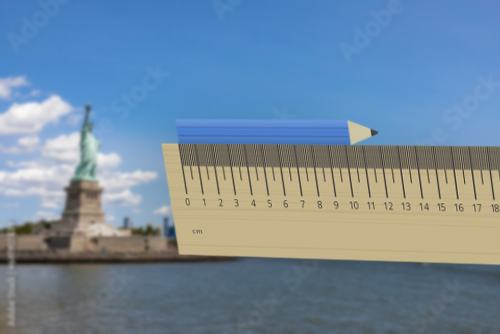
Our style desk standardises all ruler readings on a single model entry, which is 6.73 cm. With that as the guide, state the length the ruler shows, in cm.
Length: 12 cm
